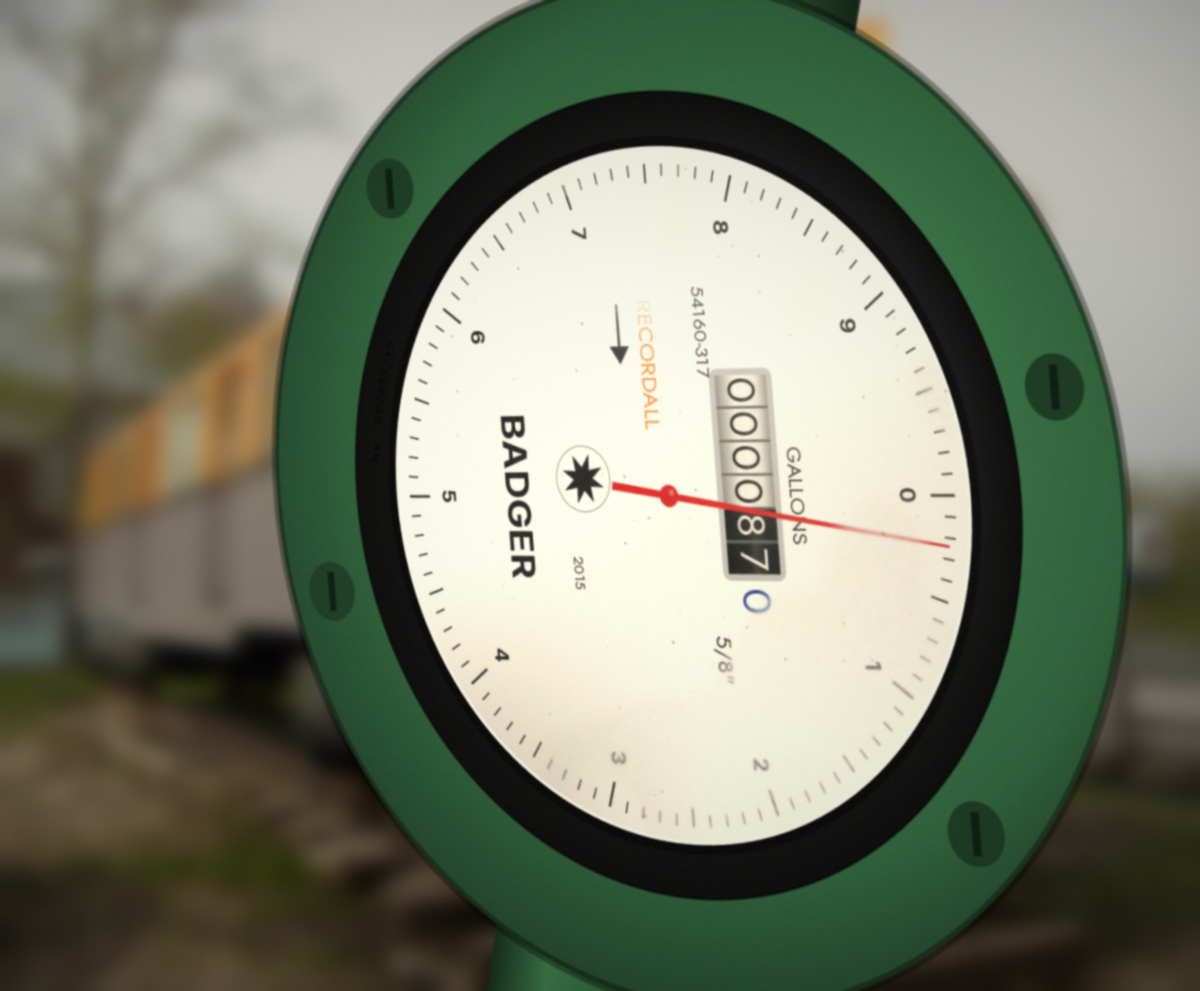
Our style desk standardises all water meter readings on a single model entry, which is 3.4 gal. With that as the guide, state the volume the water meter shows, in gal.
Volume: 870.2 gal
